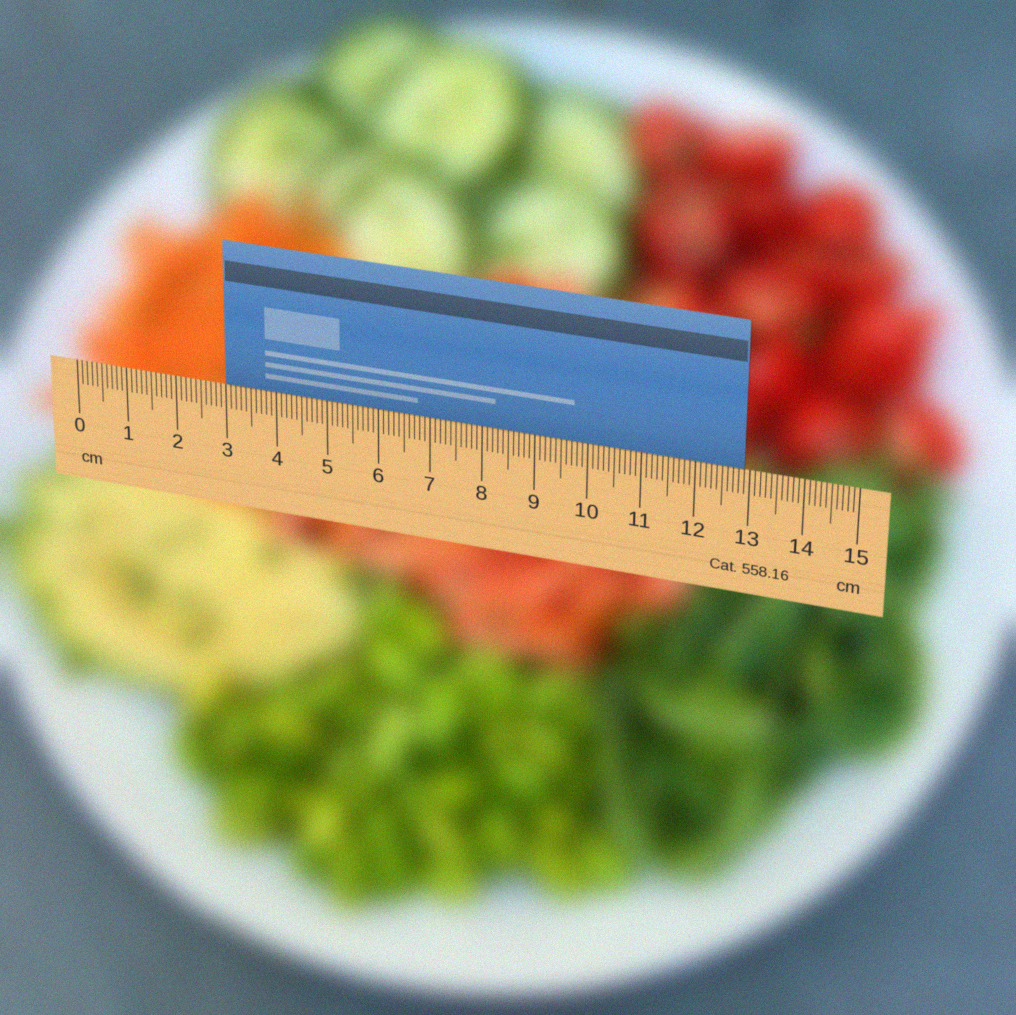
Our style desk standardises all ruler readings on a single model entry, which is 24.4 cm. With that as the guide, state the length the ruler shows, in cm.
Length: 9.9 cm
